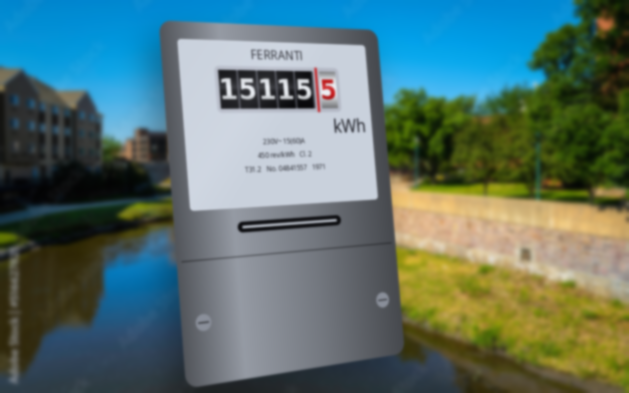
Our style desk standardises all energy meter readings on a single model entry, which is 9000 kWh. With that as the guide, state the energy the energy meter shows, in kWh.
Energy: 15115.5 kWh
